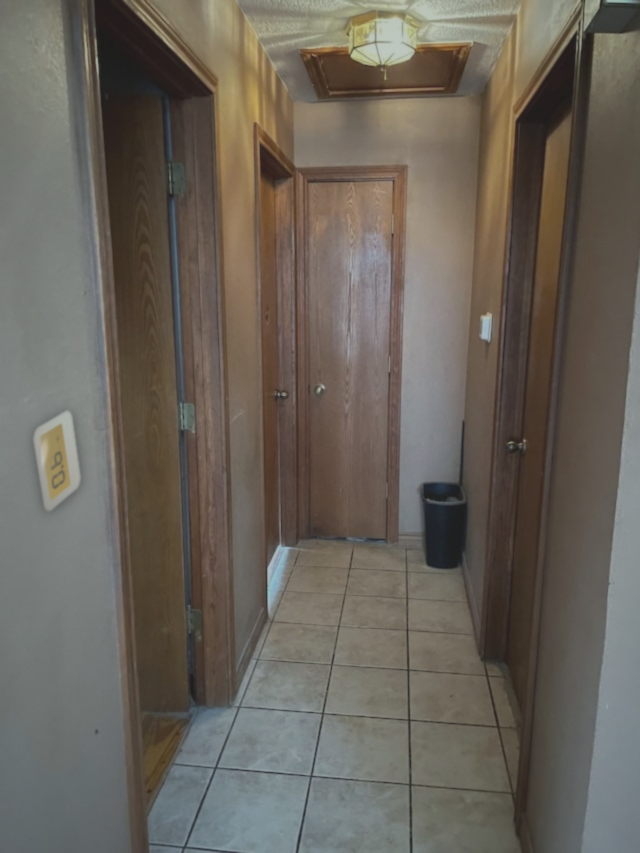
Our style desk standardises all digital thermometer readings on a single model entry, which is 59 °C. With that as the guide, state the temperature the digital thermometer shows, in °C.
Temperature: 0.6 °C
